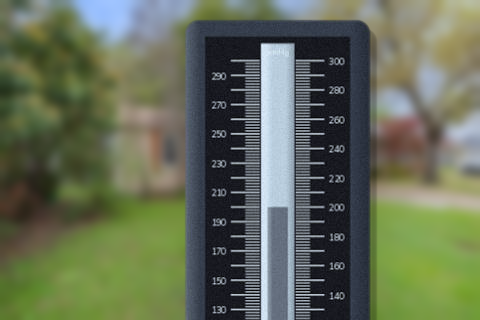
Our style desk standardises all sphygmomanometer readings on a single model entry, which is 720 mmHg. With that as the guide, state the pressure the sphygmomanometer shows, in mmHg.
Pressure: 200 mmHg
